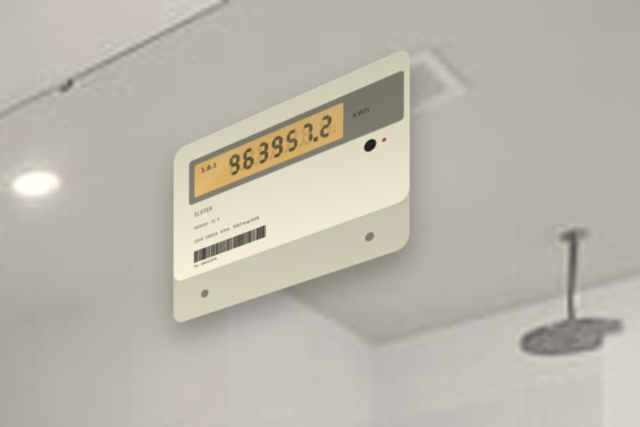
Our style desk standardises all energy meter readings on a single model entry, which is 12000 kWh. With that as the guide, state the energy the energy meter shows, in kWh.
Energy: 963957.2 kWh
